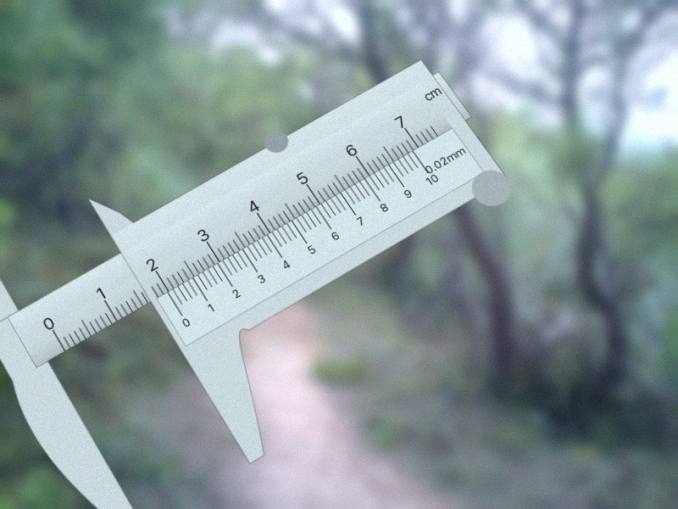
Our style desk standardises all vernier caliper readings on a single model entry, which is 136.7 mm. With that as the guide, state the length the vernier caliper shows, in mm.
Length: 19.8 mm
